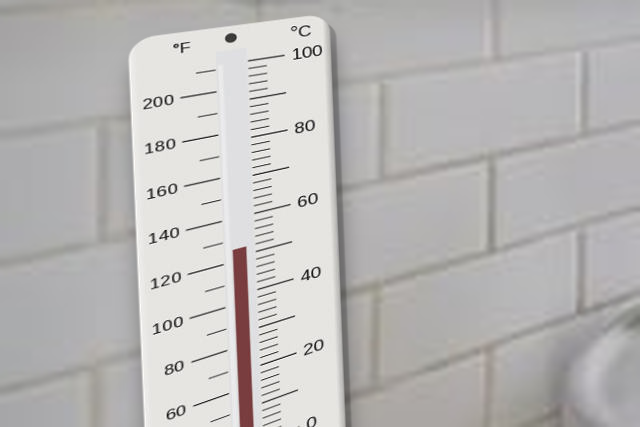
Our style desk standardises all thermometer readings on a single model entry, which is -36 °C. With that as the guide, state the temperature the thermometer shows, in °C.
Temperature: 52 °C
